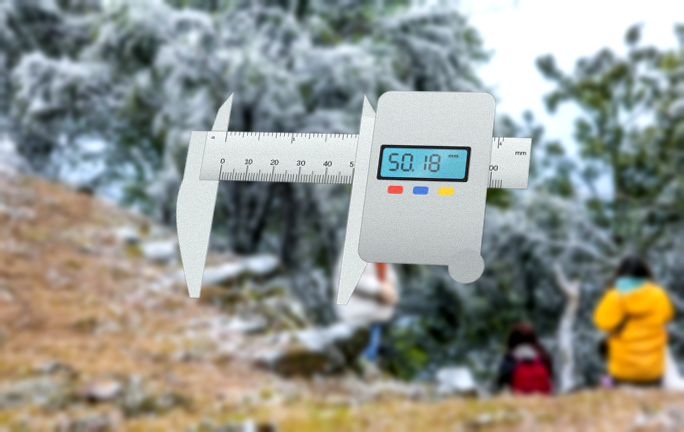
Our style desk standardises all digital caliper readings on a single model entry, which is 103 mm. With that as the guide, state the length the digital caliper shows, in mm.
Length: 50.18 mm
